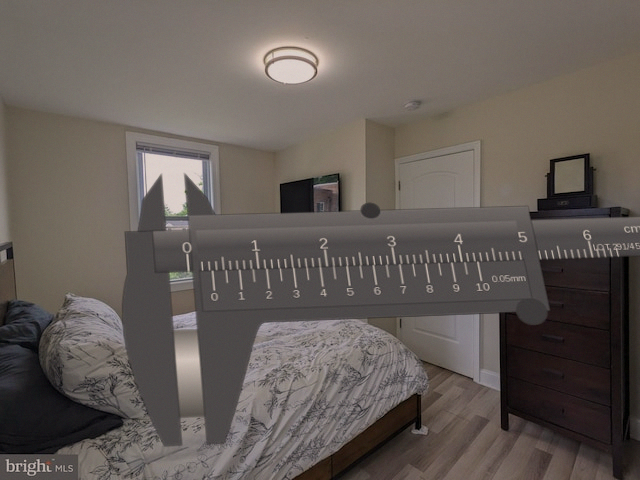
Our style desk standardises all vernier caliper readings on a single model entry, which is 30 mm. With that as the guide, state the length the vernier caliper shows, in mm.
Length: 3.4 mm
